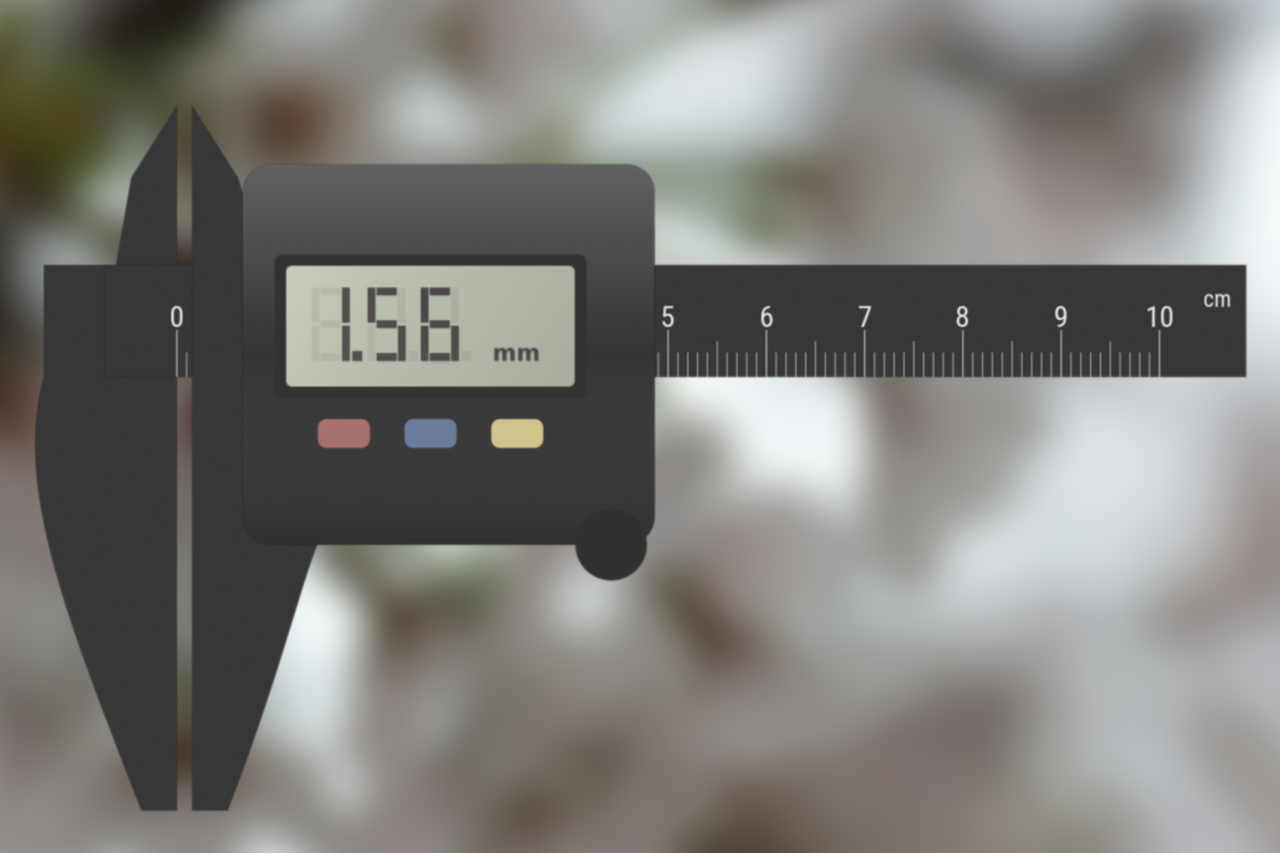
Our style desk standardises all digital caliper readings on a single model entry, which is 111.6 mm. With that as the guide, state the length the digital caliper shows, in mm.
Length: 1.56 mm
